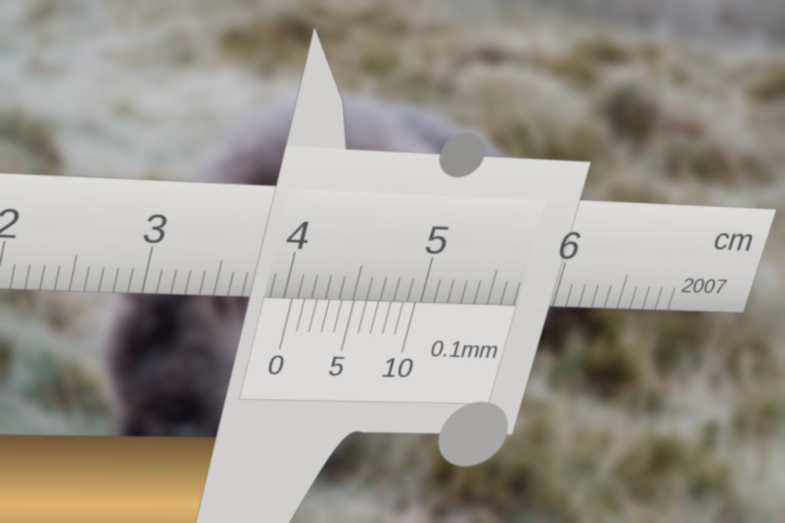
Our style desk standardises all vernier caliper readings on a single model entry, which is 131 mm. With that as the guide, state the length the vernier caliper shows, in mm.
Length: 40.6 mm
